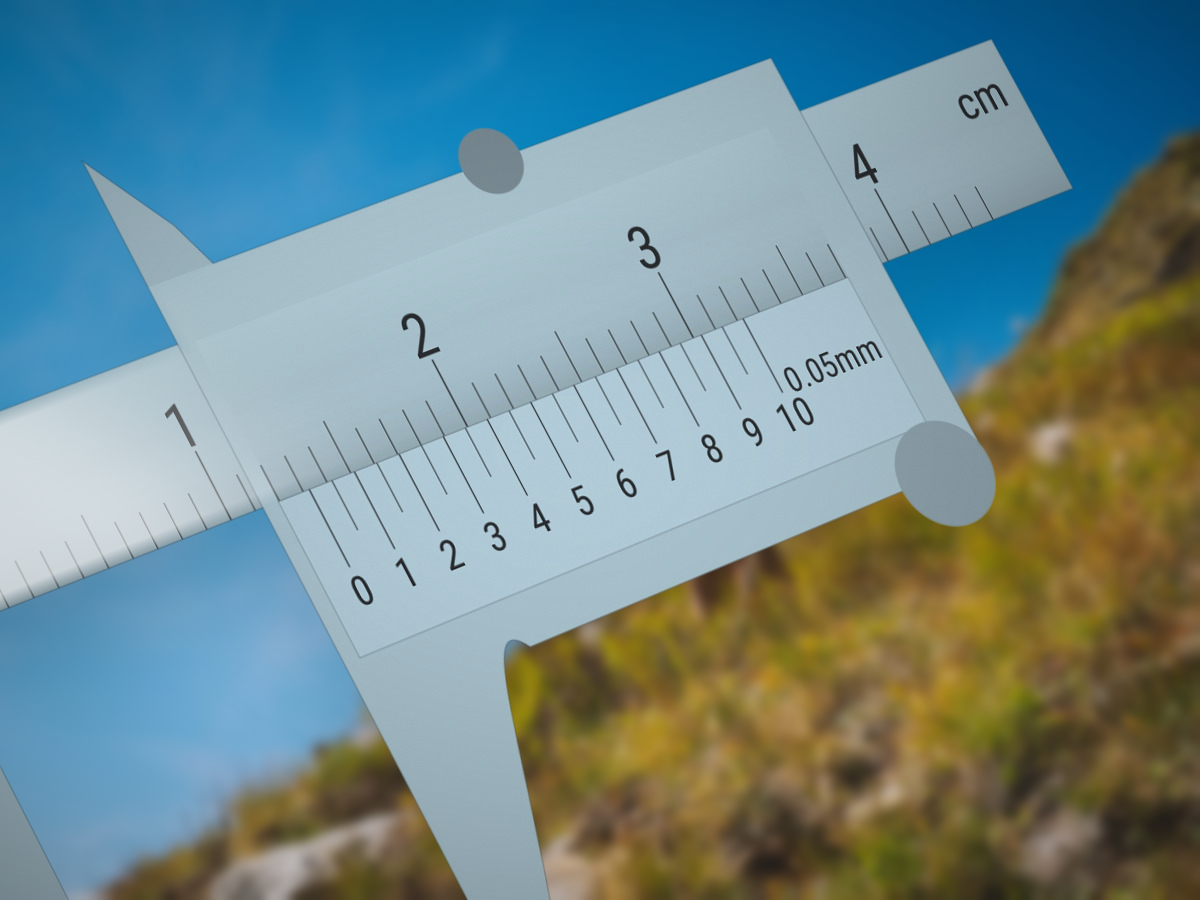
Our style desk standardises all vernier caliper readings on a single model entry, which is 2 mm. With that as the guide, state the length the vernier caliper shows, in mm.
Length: 13.25 mm
